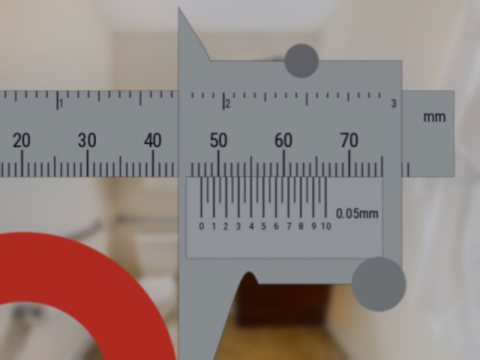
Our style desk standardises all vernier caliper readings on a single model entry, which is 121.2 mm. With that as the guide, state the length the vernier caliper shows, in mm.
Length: 47.4 mm
